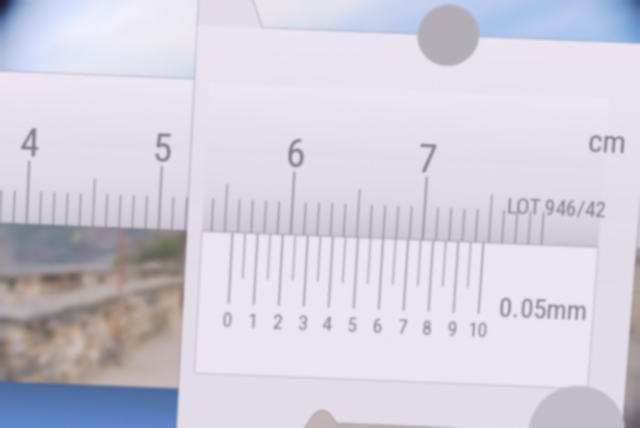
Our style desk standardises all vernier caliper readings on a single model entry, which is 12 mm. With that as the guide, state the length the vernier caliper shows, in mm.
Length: 55.6 mm
